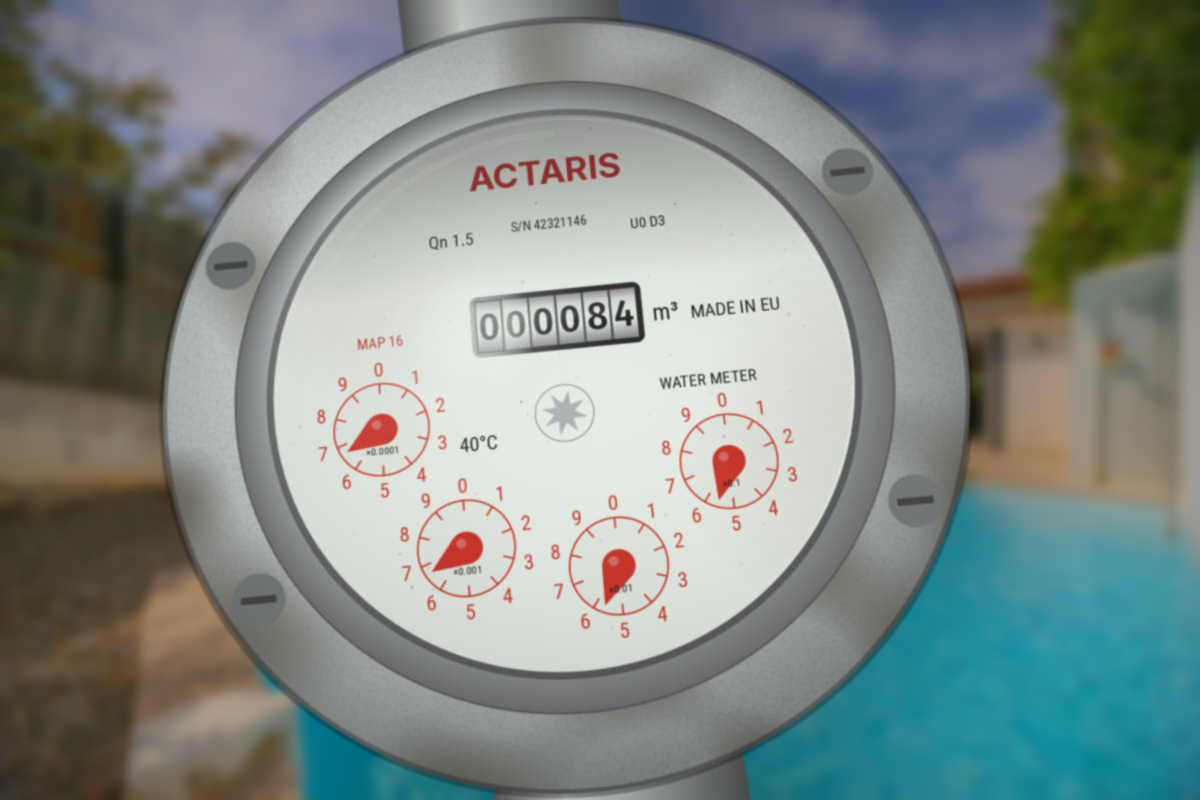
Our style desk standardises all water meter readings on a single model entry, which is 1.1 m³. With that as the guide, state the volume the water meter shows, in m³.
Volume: 84.5566 m³
